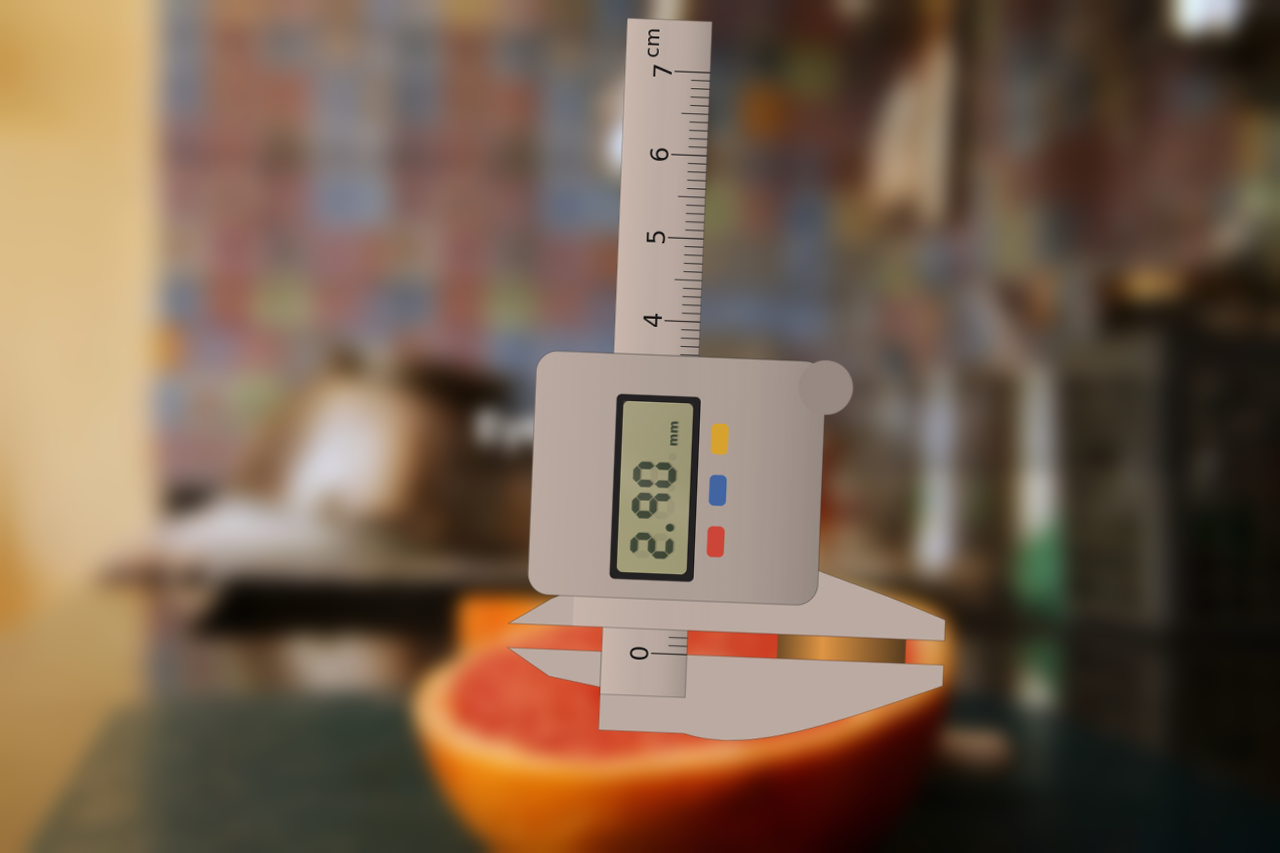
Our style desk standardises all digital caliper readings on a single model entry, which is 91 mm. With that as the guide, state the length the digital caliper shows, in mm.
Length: 2.90 mm
